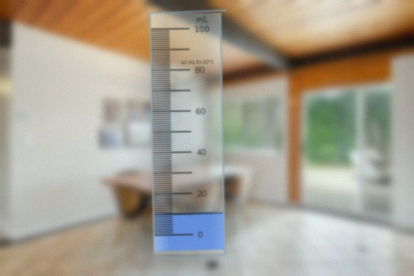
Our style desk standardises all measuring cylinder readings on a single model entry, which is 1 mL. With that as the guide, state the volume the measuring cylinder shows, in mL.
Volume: 10 mL
